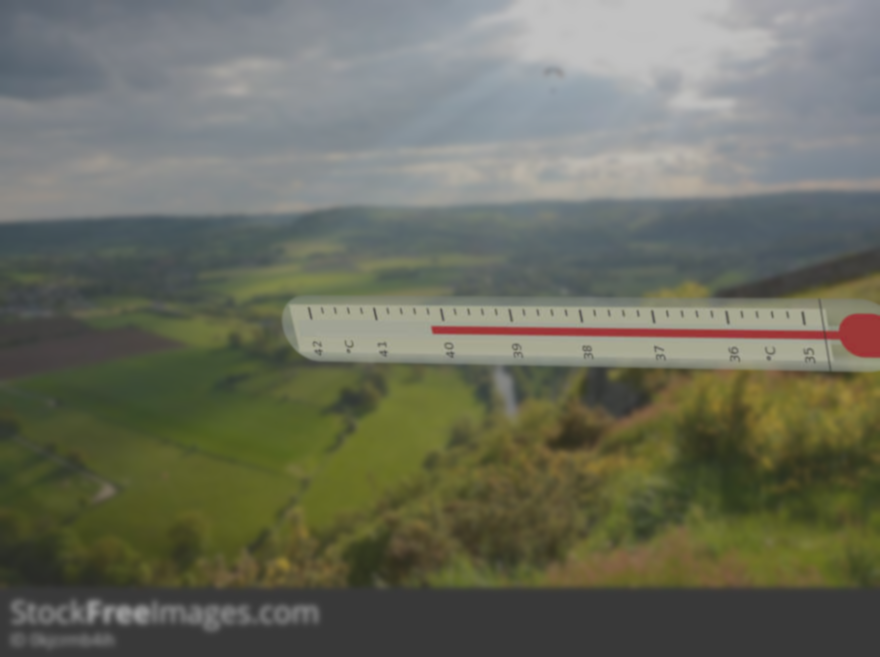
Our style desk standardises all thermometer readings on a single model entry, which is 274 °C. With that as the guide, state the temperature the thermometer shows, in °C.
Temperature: 40.2 °C
